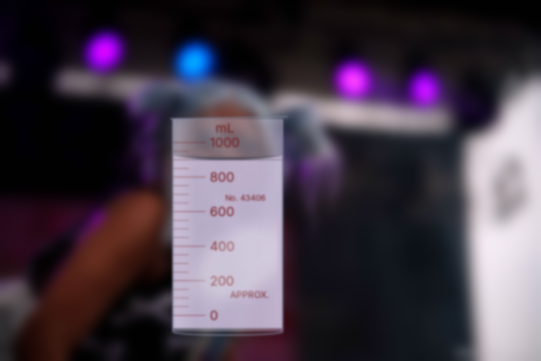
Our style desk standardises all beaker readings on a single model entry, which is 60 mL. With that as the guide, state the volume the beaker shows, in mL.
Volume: 900 mL
